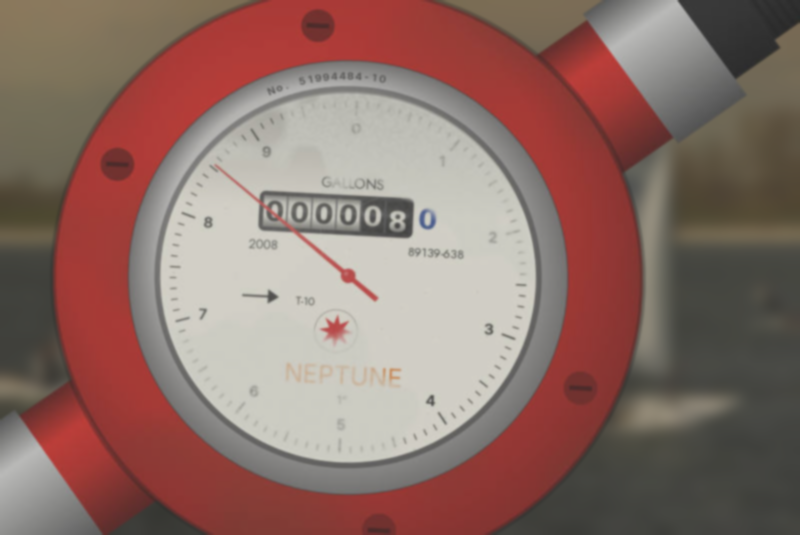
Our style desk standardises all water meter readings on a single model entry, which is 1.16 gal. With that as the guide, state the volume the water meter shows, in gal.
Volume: 78.5 gal
